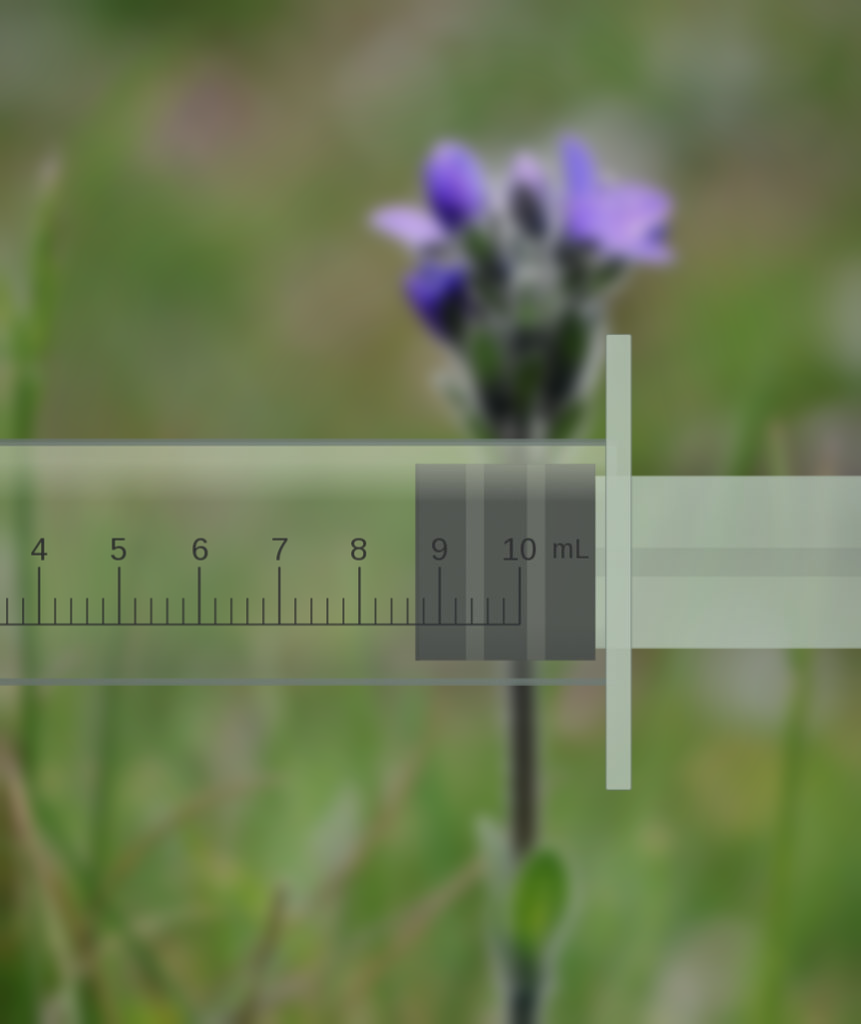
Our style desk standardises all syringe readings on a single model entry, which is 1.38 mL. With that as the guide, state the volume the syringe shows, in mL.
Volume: 8.7 mL
